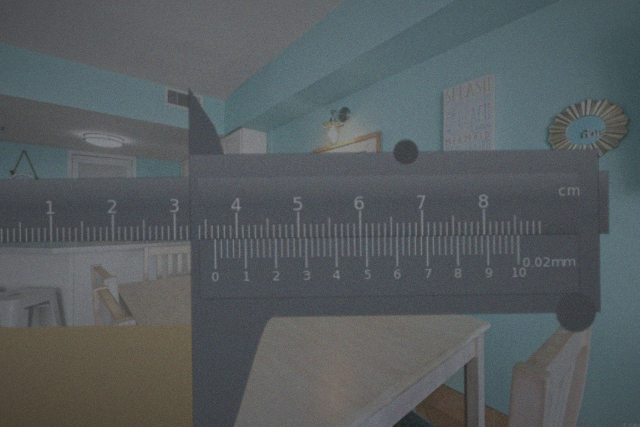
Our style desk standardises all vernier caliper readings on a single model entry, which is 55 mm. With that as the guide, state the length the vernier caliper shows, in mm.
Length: 36.5 mm
